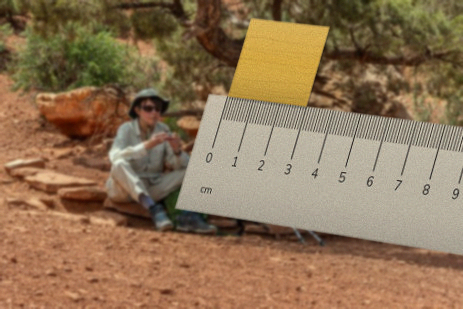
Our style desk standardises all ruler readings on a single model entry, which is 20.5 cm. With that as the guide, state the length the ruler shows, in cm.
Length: 3 cm
